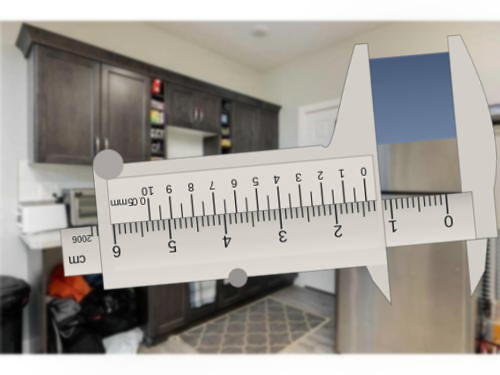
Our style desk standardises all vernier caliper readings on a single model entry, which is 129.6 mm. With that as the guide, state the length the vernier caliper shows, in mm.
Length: 14.4 mm
